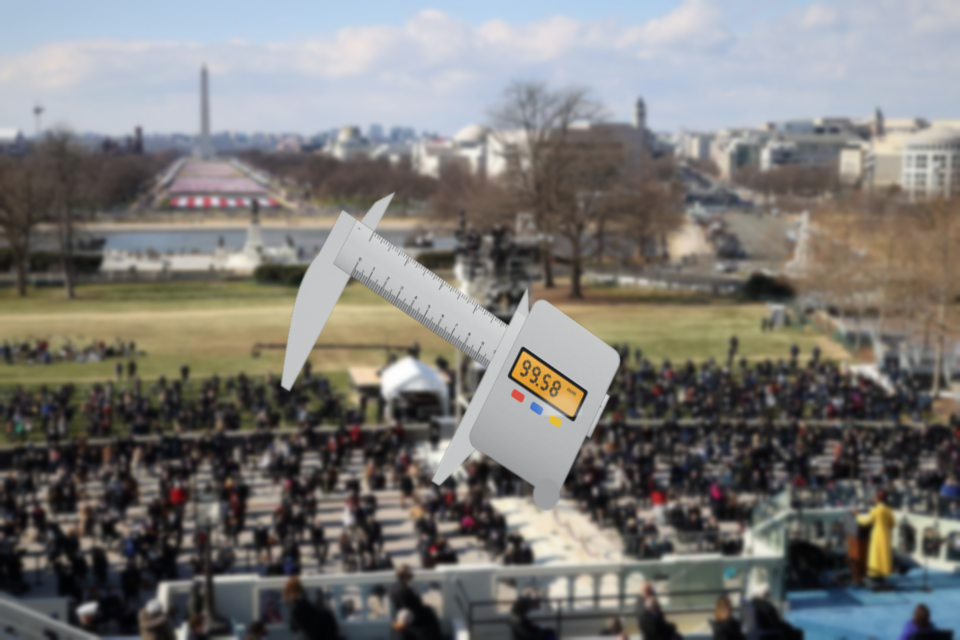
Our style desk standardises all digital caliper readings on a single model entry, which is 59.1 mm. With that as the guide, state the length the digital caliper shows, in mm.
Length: 99.58 mm
